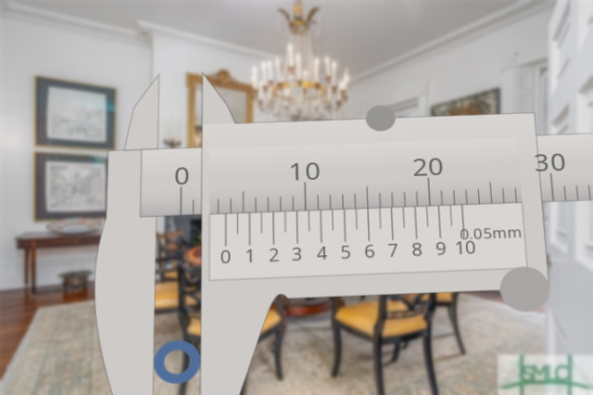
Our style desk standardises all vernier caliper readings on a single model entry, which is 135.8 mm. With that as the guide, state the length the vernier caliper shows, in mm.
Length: 3.6 mm
